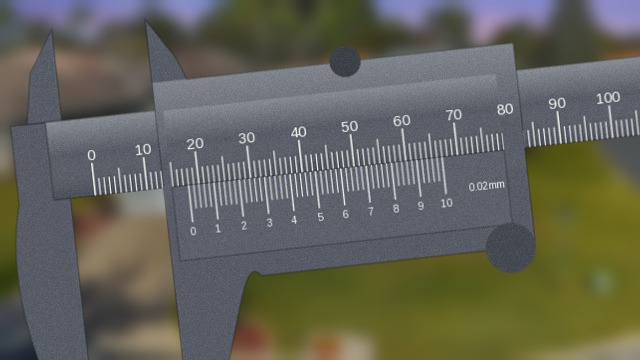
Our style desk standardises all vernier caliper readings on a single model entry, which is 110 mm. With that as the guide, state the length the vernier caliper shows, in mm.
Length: 18.0 mm
